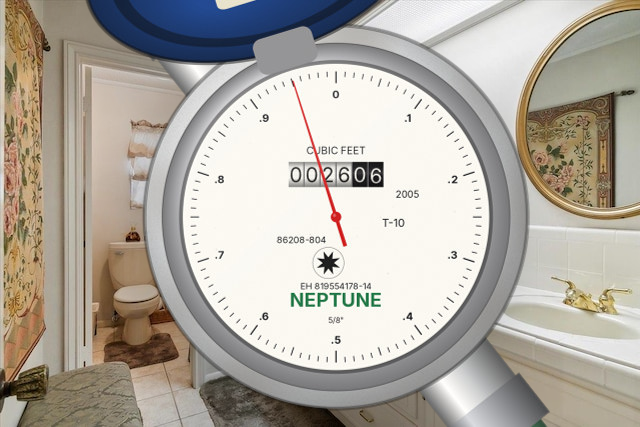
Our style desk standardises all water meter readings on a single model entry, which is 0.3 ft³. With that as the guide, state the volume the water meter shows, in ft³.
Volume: 2605.95 ft³
